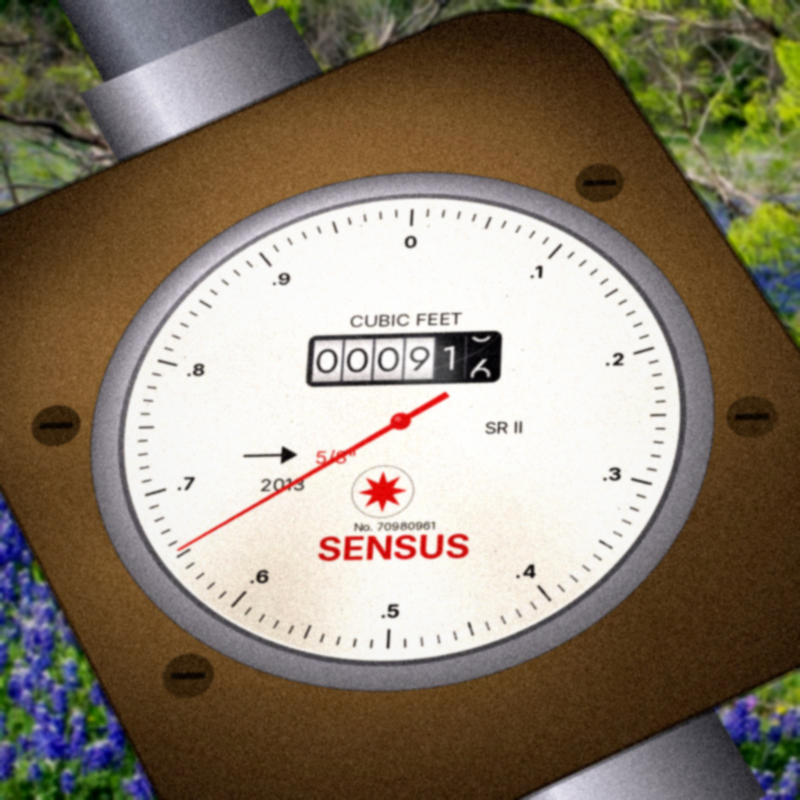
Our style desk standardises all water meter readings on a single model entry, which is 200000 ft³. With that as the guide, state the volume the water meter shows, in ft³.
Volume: 915.65 ft³
